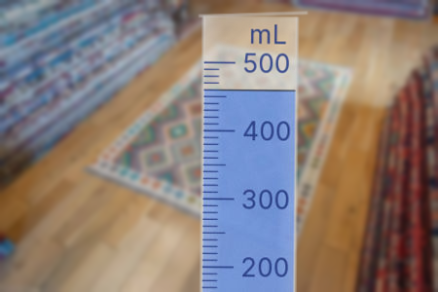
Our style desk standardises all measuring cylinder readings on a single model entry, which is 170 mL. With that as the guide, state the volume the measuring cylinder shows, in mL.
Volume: 460 mL
